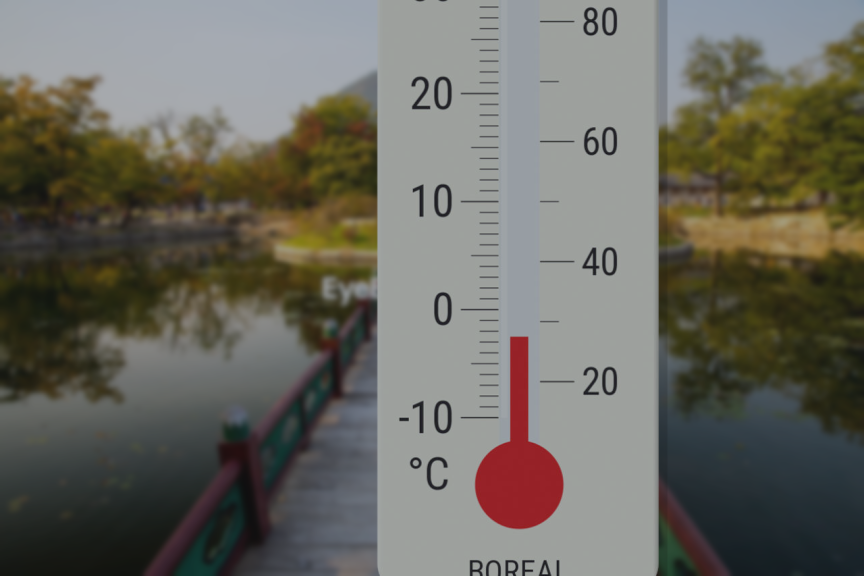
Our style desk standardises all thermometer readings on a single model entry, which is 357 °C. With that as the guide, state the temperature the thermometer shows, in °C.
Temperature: -2.5 °C
